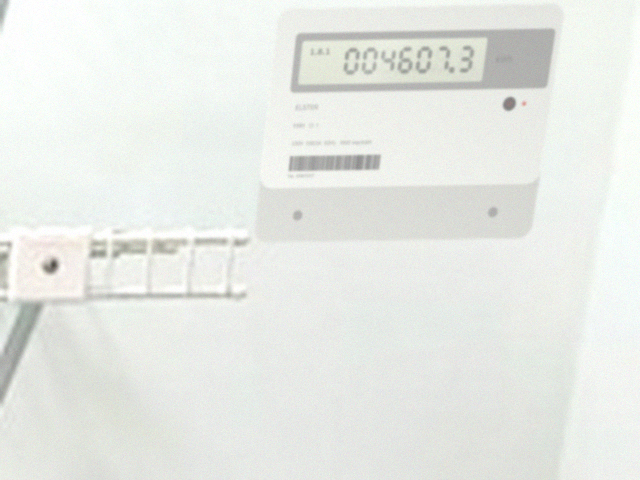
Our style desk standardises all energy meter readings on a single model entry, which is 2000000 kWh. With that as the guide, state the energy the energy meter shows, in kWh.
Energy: 4607.3 kWh
